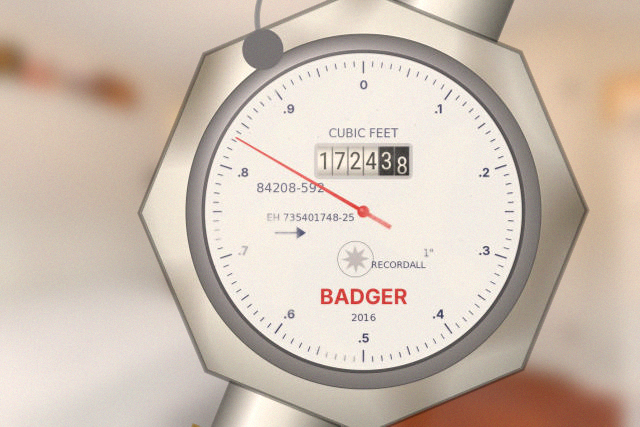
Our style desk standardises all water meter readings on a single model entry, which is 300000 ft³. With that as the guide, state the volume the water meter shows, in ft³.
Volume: 172437.83 ft³
